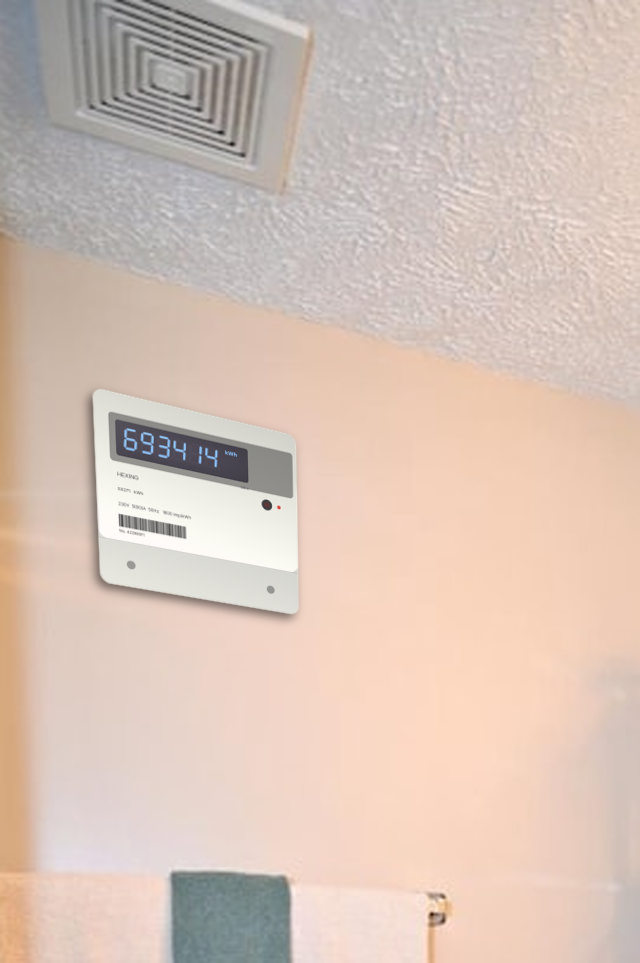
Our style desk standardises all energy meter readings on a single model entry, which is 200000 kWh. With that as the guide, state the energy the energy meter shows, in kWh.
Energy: 693414 kWh
